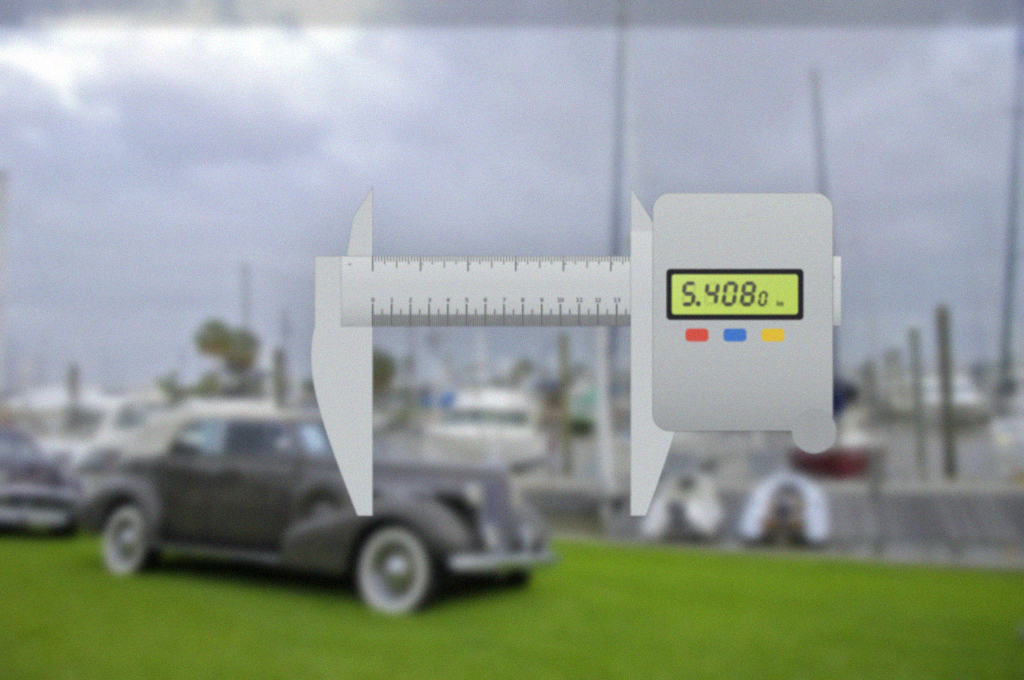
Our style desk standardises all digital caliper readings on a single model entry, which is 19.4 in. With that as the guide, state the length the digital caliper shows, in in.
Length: 5.4080 in
